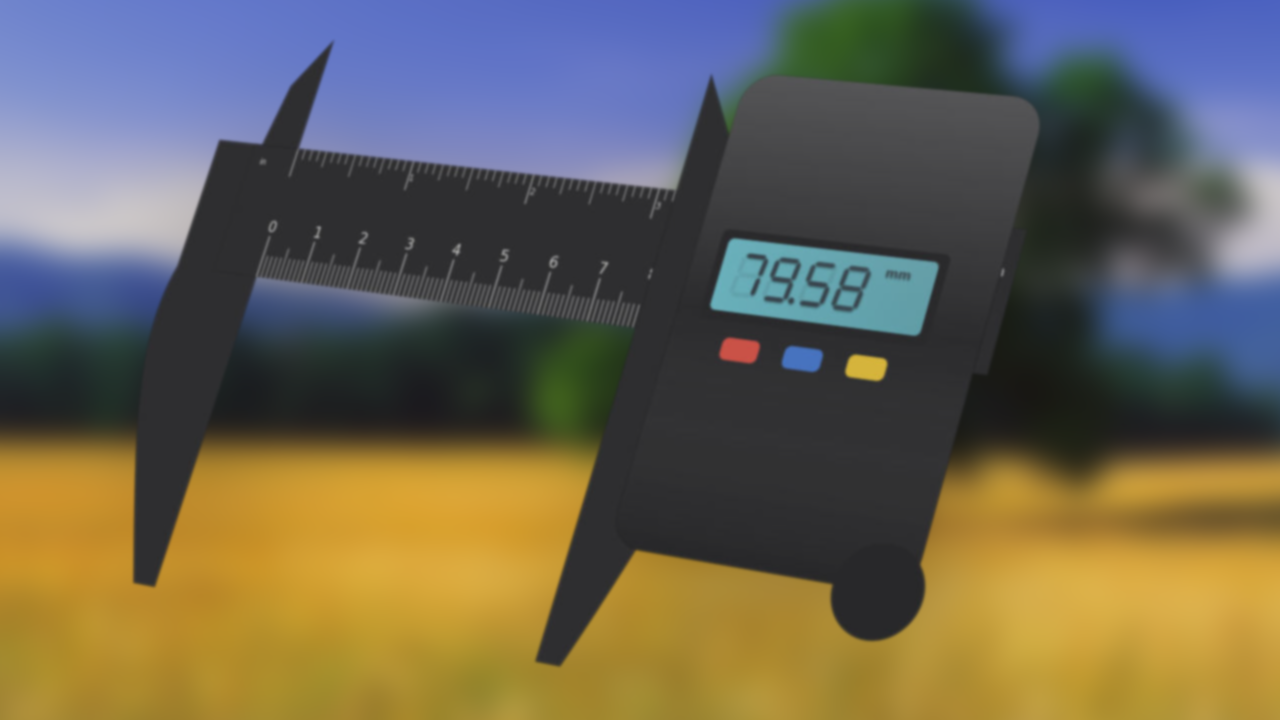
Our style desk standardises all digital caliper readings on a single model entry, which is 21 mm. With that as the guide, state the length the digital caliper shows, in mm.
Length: 79.58 mm
